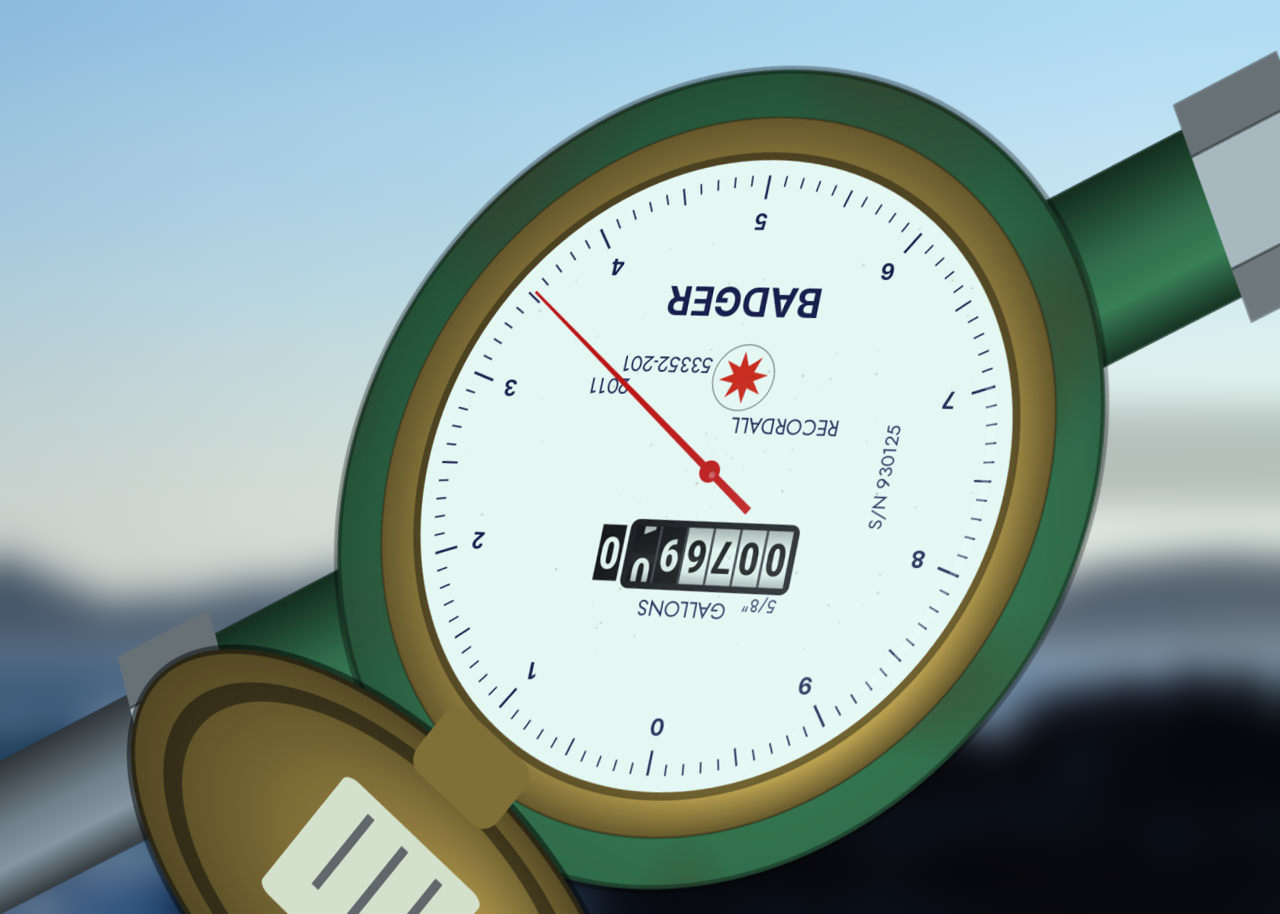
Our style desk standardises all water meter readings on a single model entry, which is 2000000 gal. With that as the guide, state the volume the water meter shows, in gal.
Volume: 76903.5 gal
